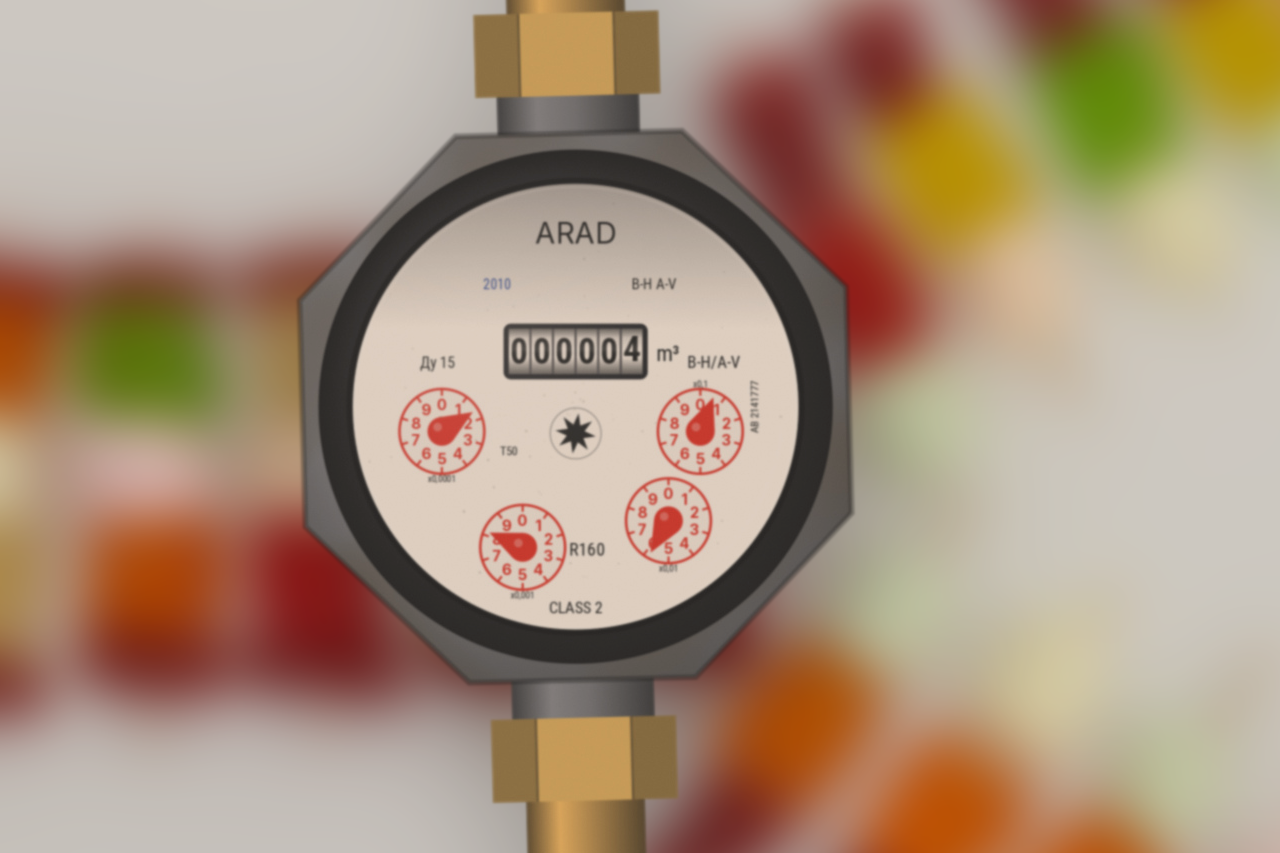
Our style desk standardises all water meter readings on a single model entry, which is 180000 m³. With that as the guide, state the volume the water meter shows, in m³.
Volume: 4.0581 m³
